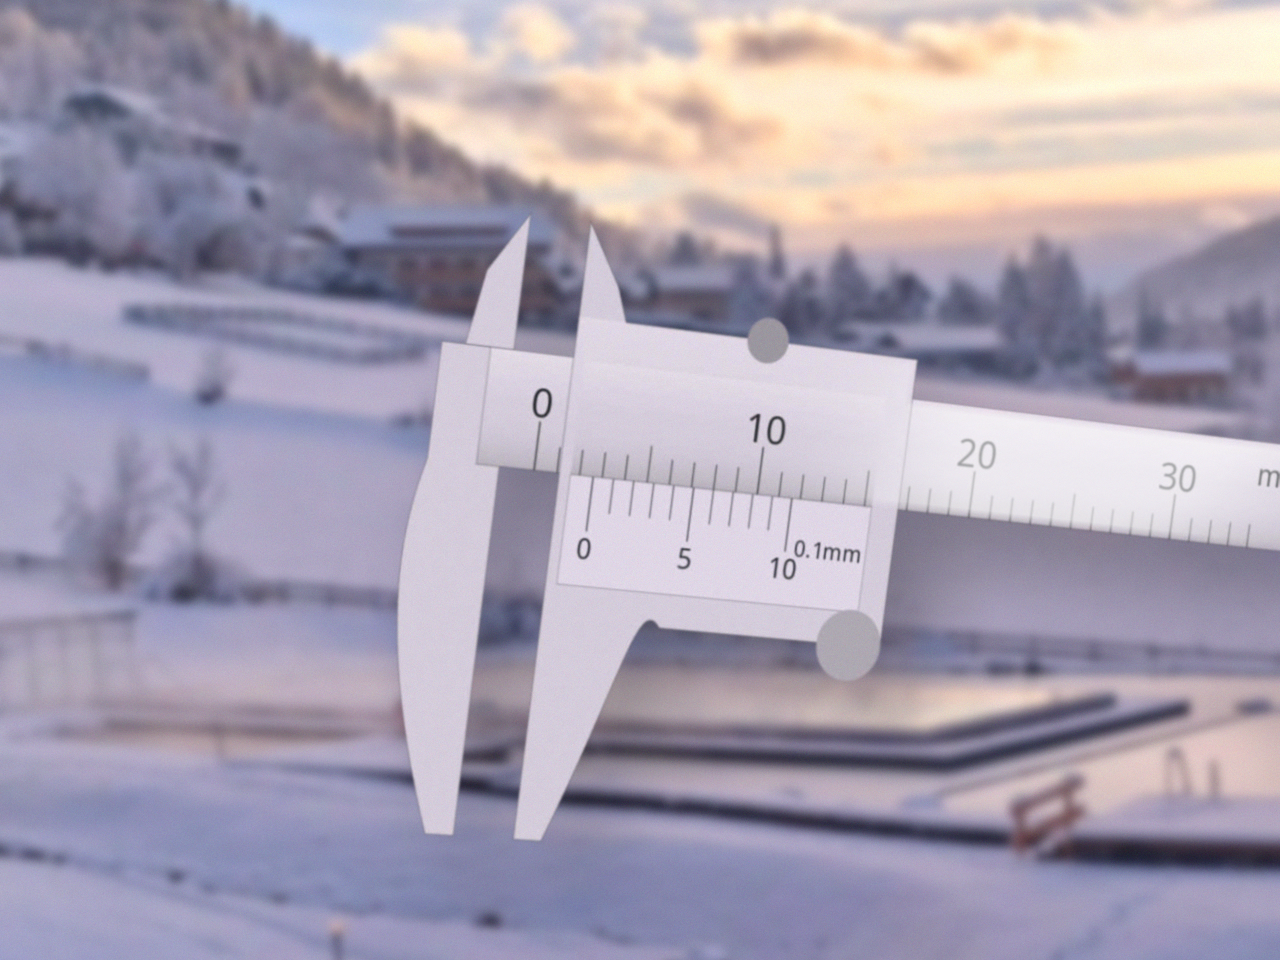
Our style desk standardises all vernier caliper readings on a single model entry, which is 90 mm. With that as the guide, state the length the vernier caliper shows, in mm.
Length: 2.6 mm
